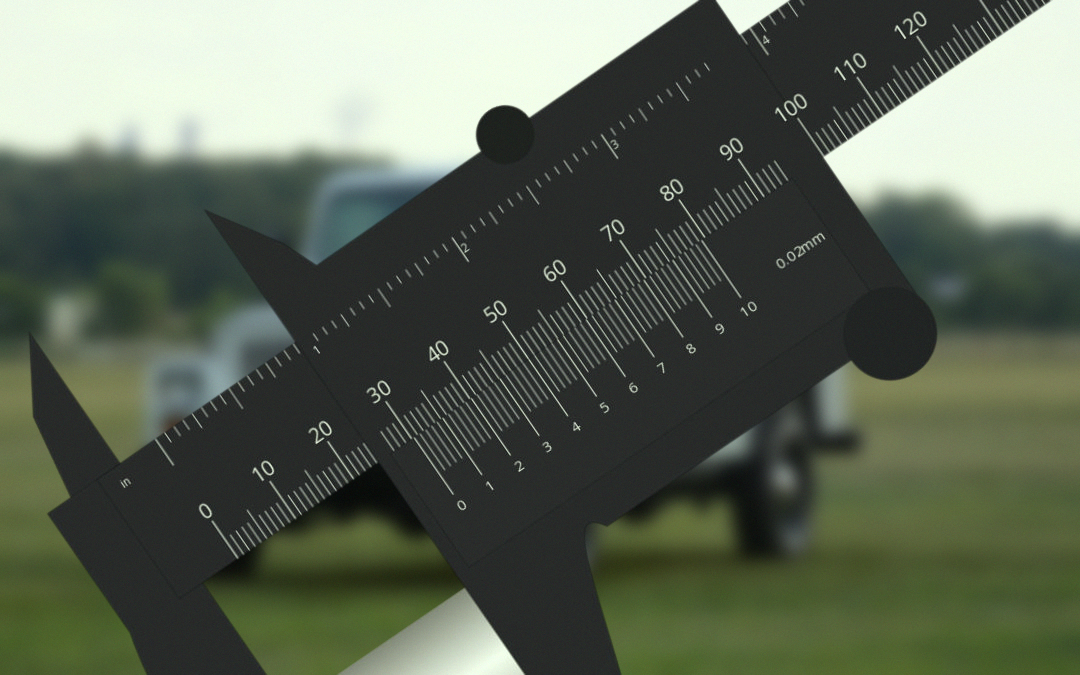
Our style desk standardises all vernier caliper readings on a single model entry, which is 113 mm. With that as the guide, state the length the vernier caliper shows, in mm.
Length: 30.4 mm
